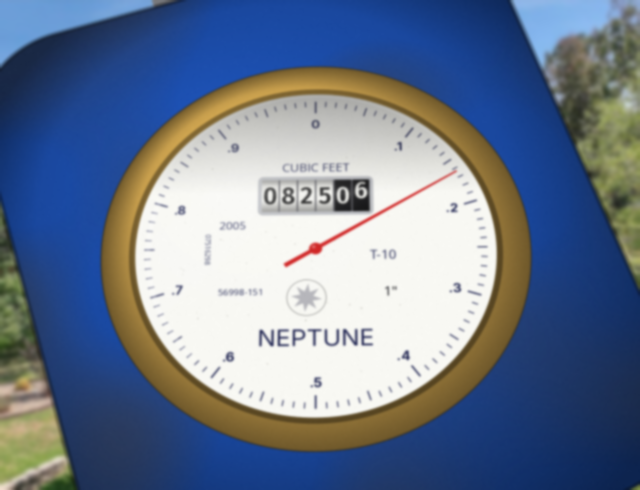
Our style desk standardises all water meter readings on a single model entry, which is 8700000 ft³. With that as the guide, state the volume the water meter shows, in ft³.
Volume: 82506.16 ft³
